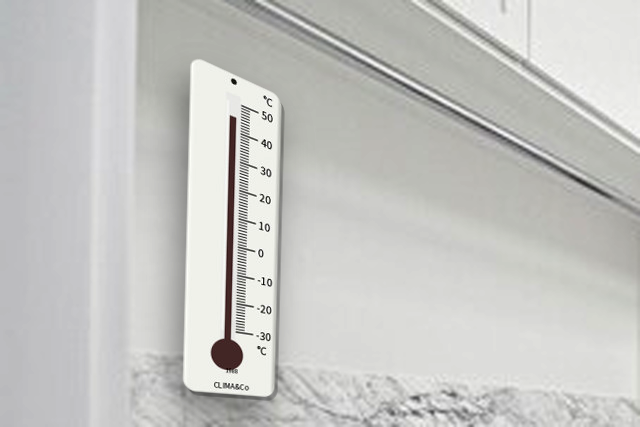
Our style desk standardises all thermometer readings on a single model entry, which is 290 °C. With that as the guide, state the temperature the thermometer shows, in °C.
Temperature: 45 °C
